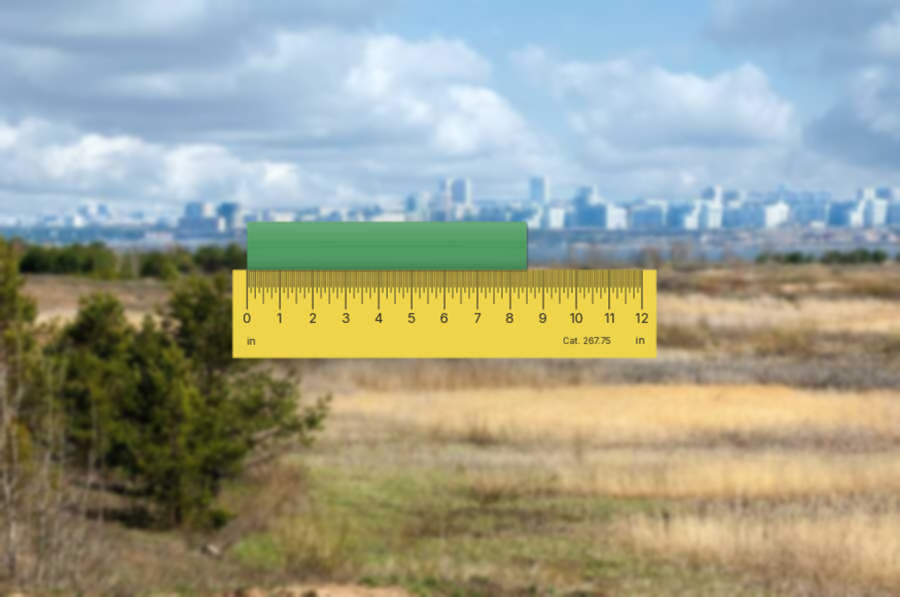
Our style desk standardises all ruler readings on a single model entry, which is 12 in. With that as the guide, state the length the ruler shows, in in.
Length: 8.5 in
